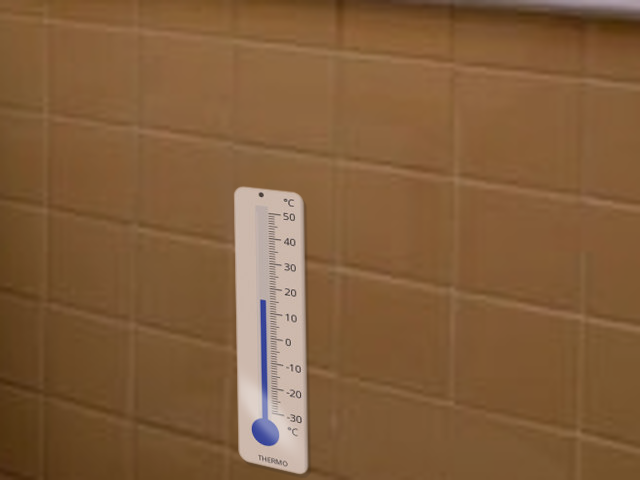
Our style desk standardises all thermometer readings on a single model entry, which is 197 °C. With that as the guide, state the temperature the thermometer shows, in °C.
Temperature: 15 °C
